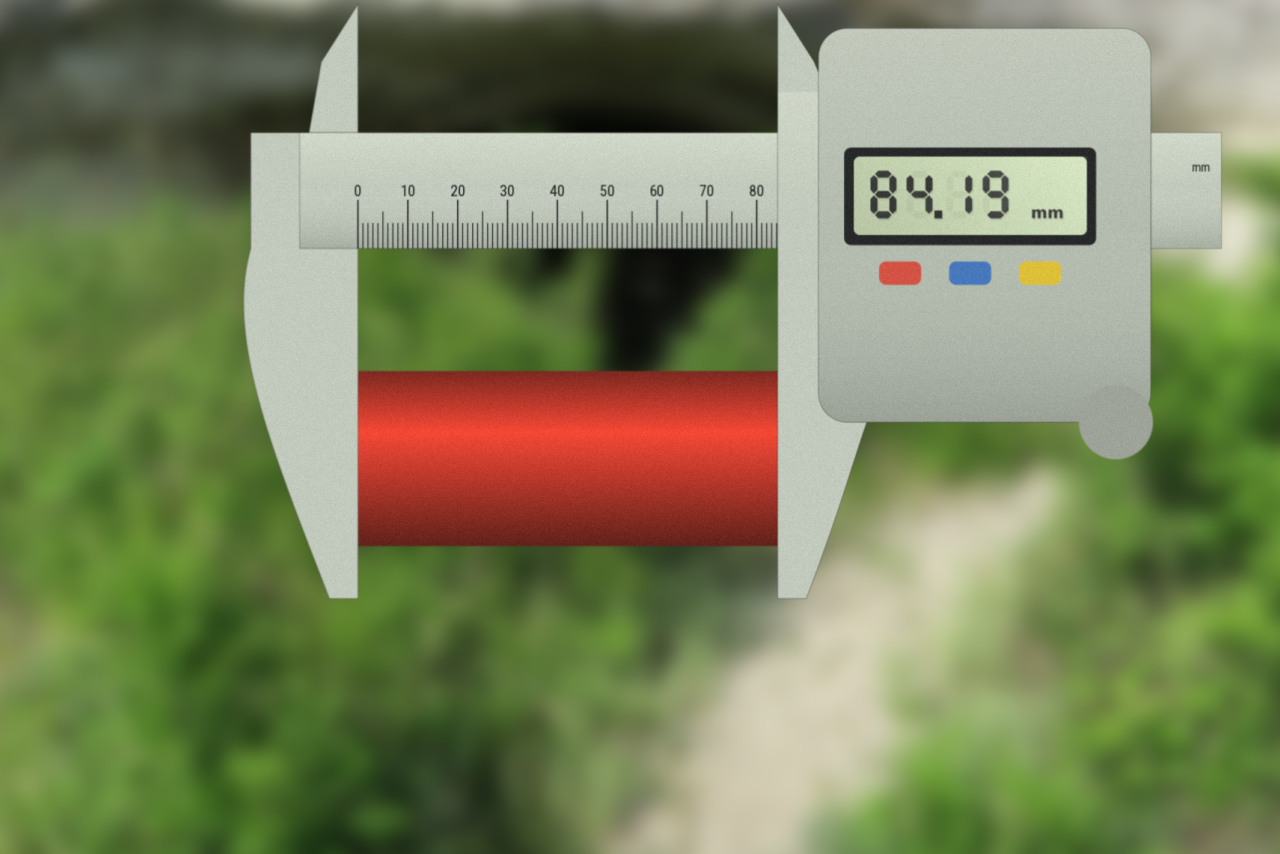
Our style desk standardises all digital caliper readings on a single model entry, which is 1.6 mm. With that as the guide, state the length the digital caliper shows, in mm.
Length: 84.19 mm
